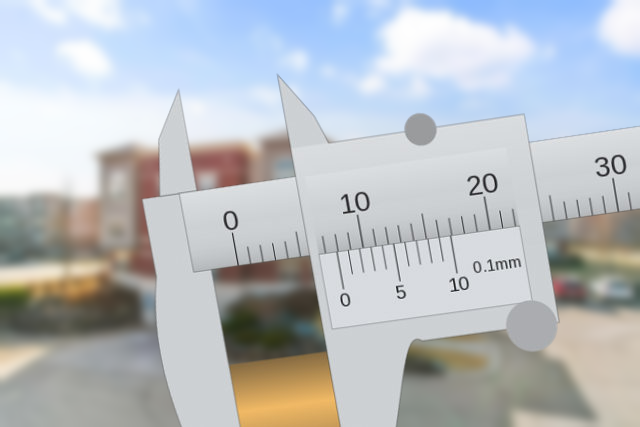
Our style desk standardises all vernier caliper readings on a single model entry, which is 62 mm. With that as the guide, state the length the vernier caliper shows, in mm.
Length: 7.9 mm
